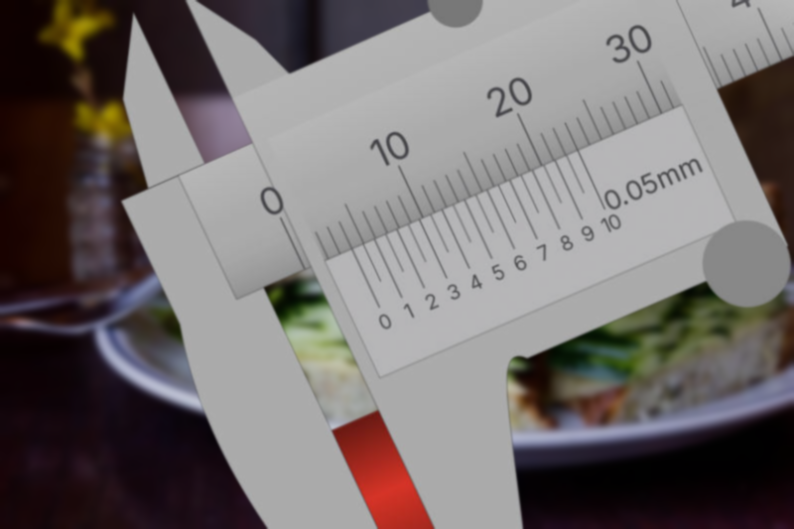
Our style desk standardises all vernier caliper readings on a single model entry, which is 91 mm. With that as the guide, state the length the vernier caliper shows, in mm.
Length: 4.0 mm
